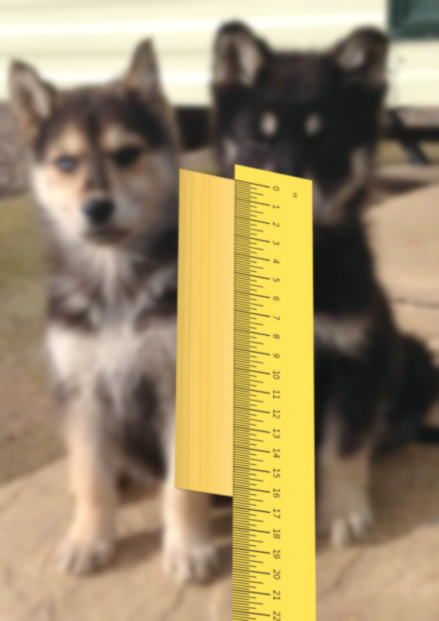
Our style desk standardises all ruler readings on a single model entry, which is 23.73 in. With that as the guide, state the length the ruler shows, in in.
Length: 16.5 in
